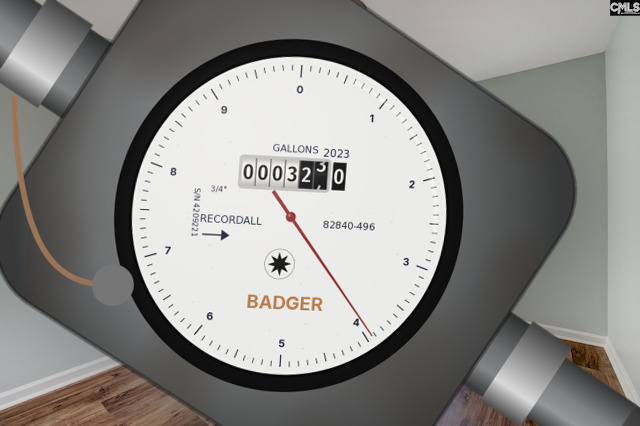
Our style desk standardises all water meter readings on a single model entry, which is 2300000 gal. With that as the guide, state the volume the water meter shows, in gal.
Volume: 3233.9 gal
